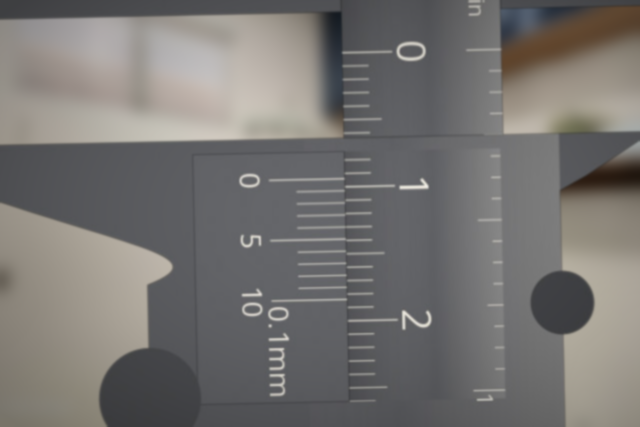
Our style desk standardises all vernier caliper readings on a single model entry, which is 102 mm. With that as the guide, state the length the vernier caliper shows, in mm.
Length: 9.4 mm
